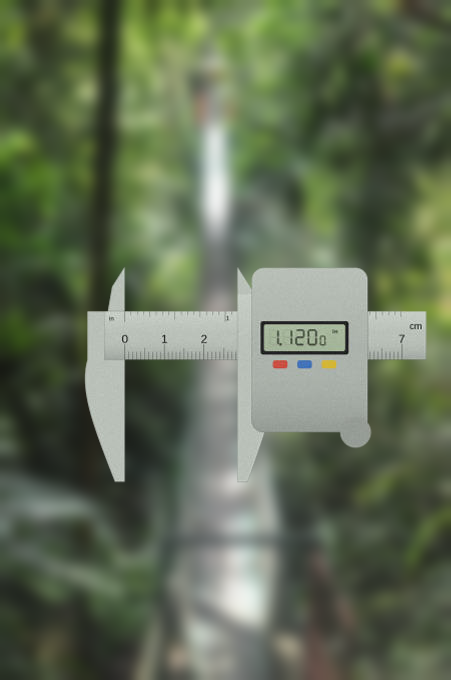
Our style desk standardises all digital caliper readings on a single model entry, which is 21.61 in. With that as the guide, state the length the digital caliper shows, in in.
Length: 1.1200 in
